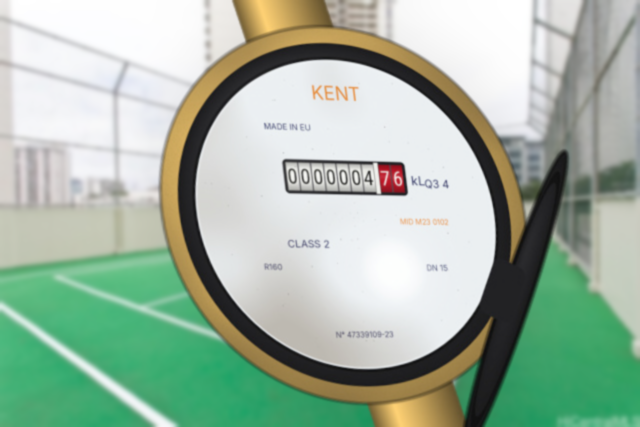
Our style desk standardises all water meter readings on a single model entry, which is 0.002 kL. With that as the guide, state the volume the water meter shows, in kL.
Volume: 4.76 kL
